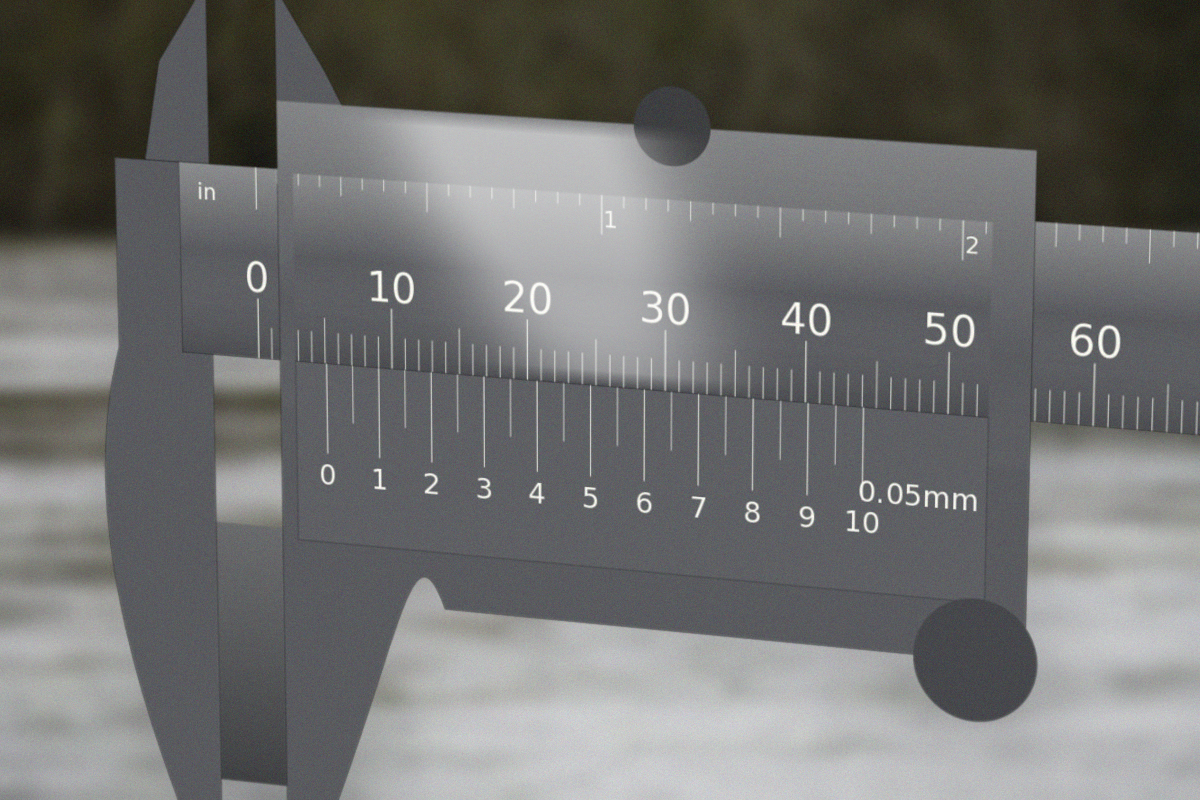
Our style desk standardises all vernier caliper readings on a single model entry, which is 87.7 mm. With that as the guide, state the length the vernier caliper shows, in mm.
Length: 5.1 mm
